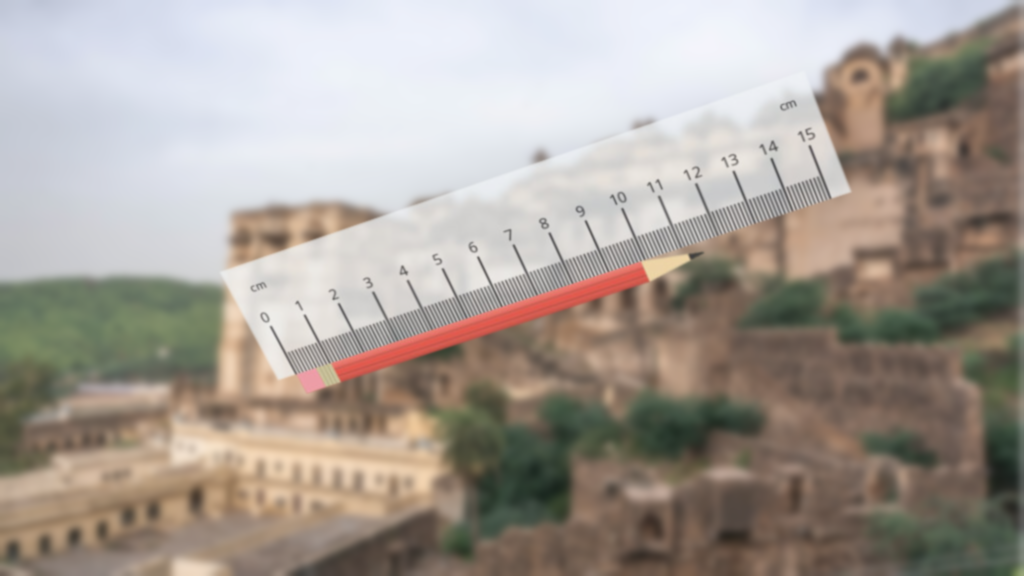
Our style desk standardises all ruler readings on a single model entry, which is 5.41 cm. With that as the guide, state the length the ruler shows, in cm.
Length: 11.5 cm
